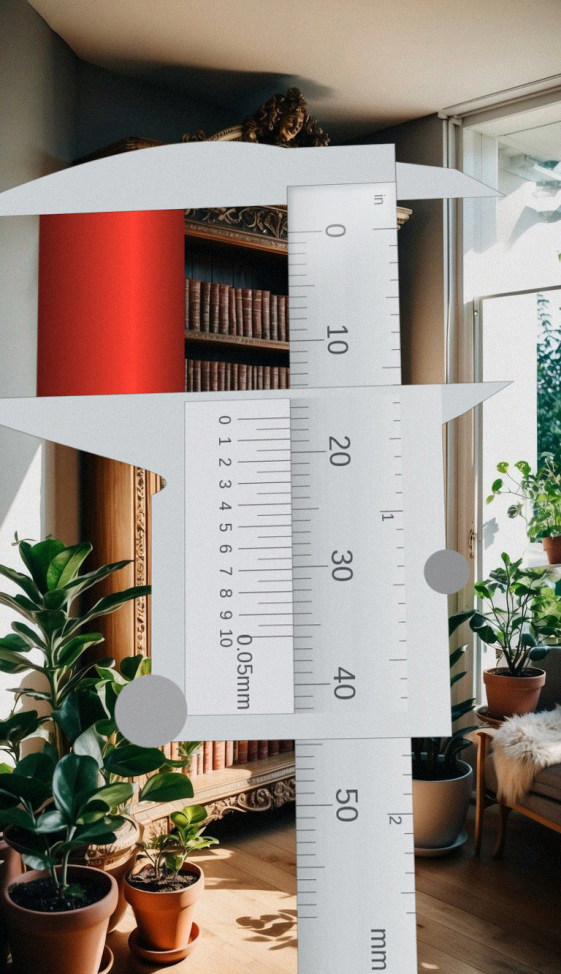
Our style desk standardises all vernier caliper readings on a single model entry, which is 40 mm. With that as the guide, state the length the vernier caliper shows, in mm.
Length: 16.9 mm
